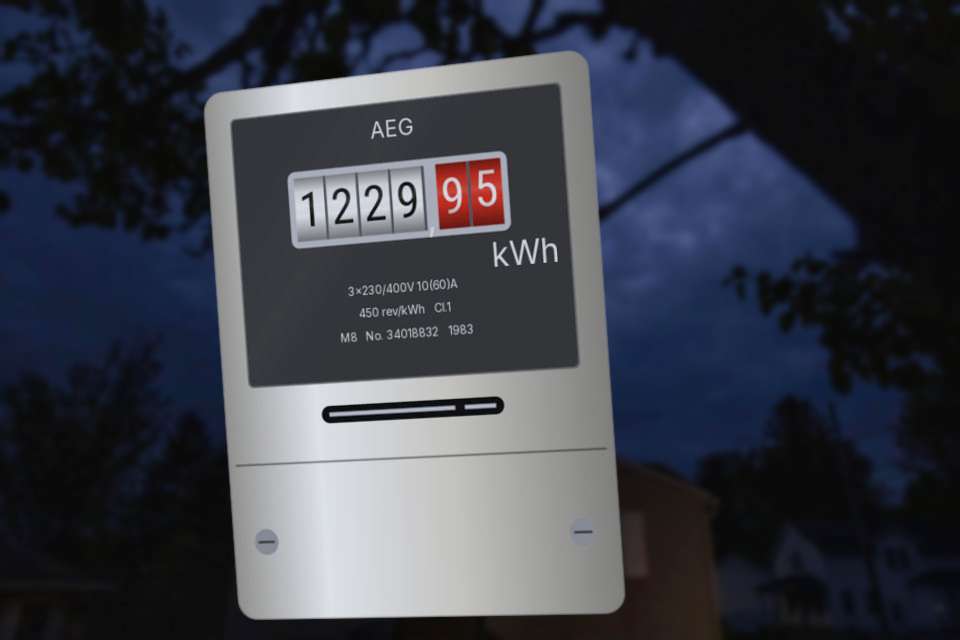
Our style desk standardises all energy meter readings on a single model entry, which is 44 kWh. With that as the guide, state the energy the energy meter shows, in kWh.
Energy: 1229.95 kWh
